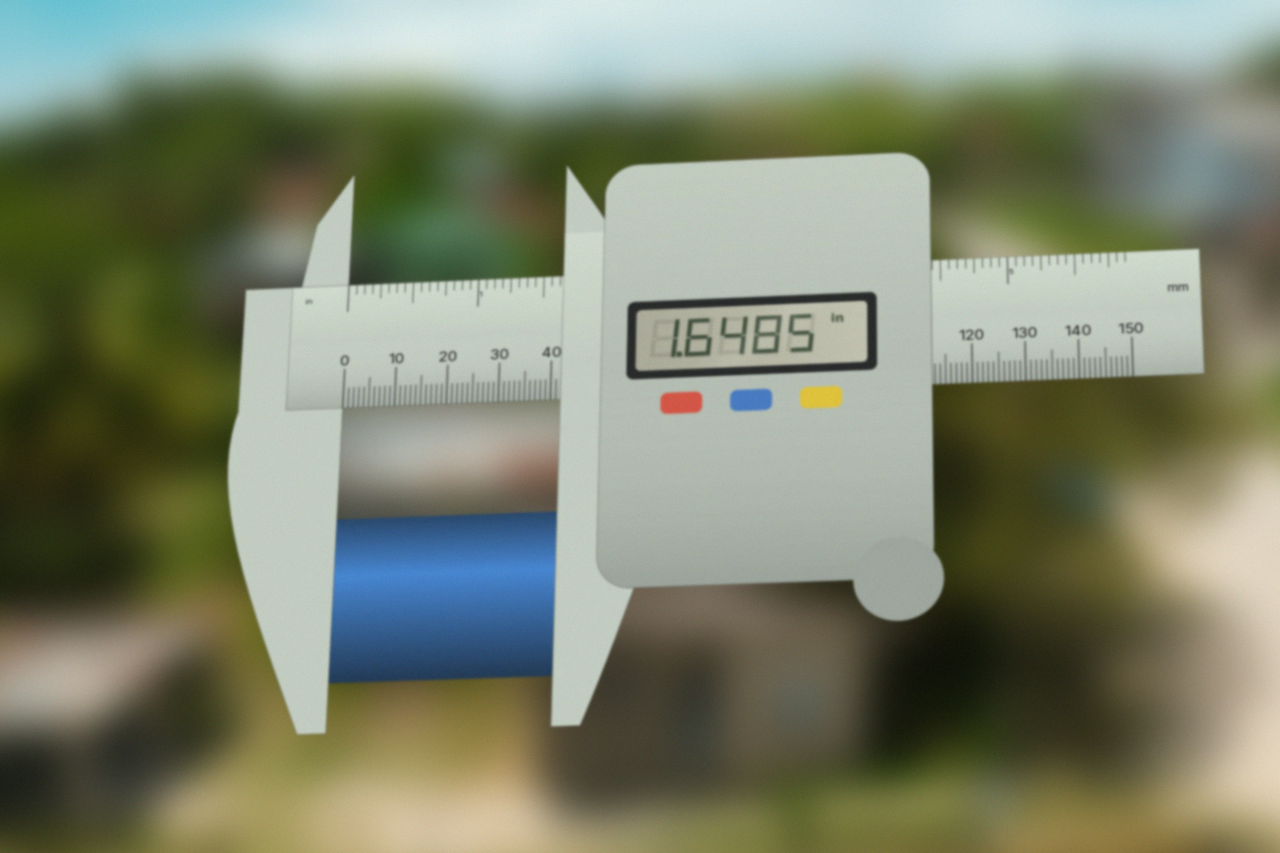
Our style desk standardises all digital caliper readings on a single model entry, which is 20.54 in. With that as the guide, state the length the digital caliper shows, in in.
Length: 1.6485 in
